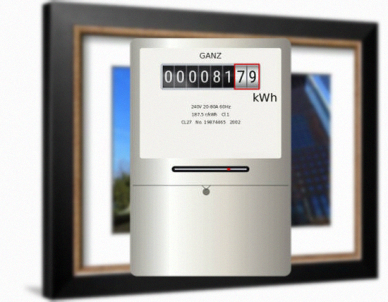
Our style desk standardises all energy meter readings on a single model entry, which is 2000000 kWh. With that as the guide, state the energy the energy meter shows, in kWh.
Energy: 81.79 kWh
